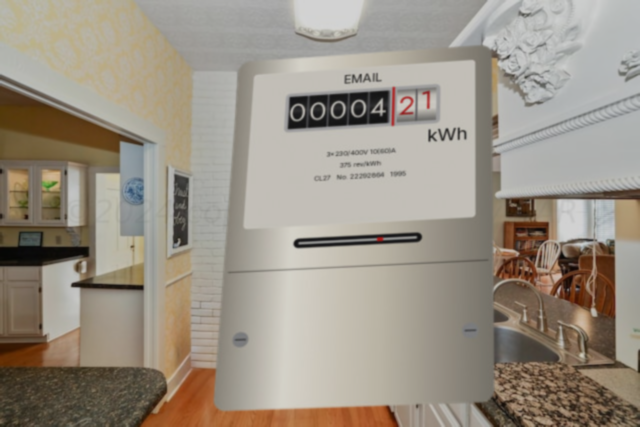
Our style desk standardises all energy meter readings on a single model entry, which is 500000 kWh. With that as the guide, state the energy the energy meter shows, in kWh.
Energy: 4.21 kWh
